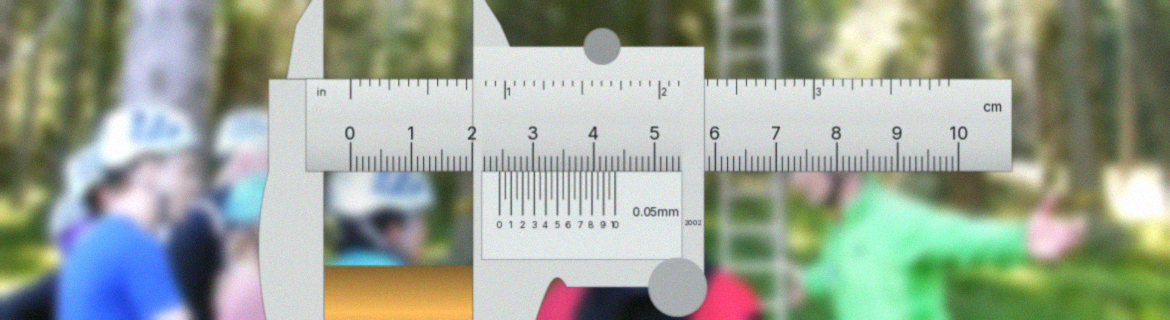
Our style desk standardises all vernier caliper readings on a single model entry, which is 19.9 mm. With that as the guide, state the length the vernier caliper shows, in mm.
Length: 24.5 mm
